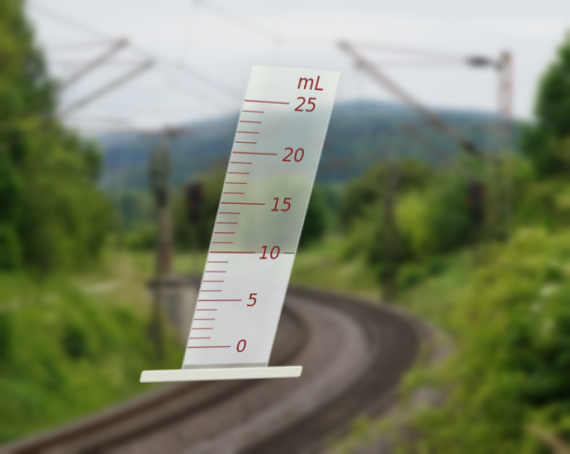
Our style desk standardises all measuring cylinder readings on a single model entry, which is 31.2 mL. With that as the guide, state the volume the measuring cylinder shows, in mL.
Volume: 10 mL
